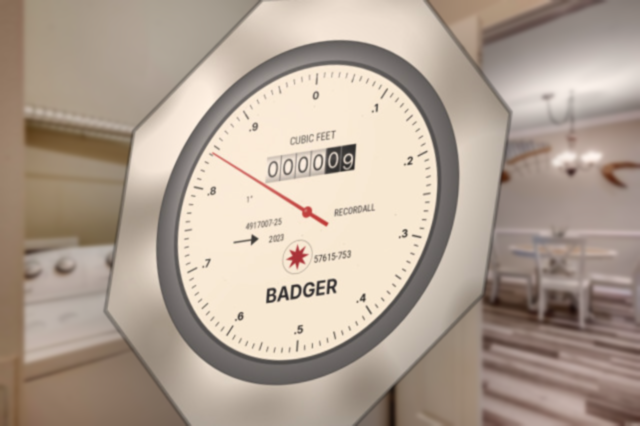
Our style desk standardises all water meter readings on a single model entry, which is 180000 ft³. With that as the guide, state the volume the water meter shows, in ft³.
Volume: 8.84 ft³
